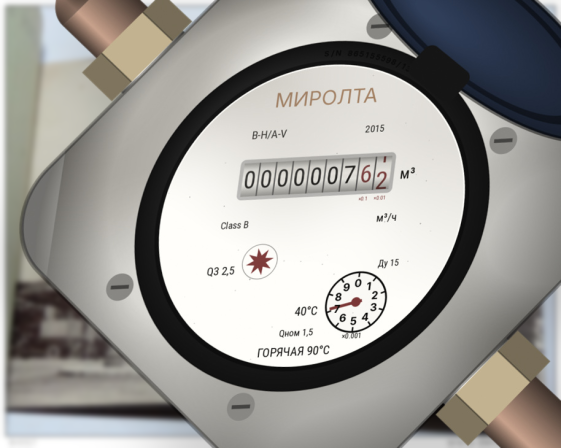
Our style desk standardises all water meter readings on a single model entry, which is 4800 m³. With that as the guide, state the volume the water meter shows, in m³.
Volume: 7.617 m³
